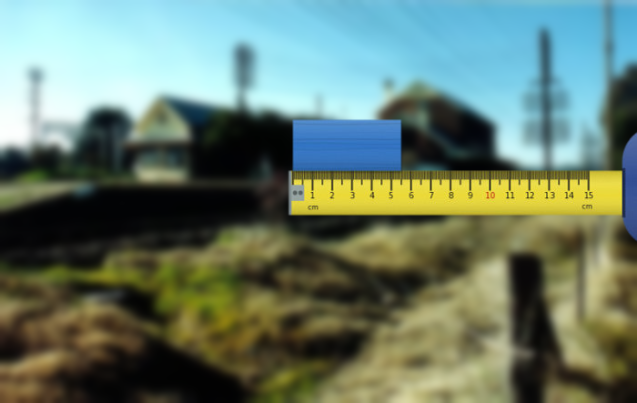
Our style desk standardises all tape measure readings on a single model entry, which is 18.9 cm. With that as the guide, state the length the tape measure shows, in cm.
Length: 5.5 cm
